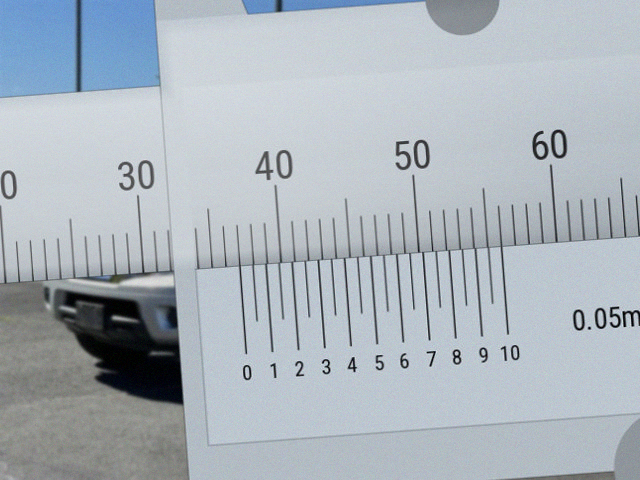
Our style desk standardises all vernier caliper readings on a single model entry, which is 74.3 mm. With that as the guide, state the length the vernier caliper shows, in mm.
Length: 37.0 mm
